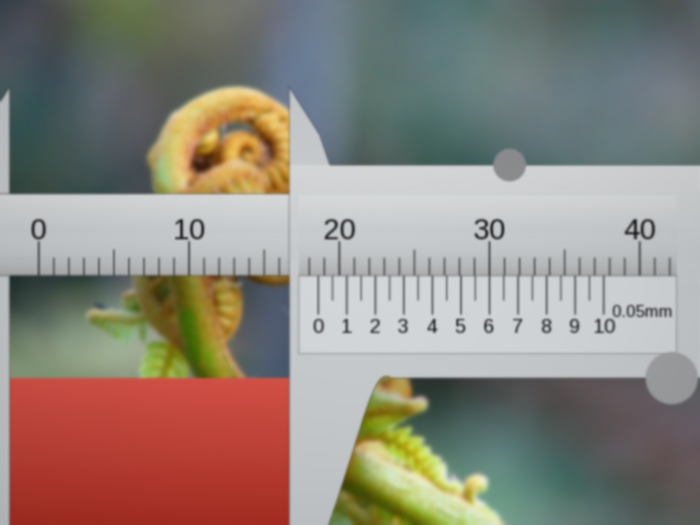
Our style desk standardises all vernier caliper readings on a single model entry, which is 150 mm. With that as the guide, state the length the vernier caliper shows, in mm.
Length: 18.6 mm
